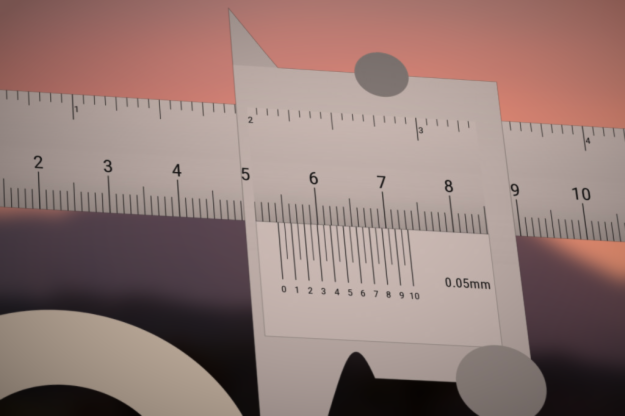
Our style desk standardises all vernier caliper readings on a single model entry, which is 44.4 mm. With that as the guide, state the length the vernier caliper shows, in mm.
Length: 54.2 mm
